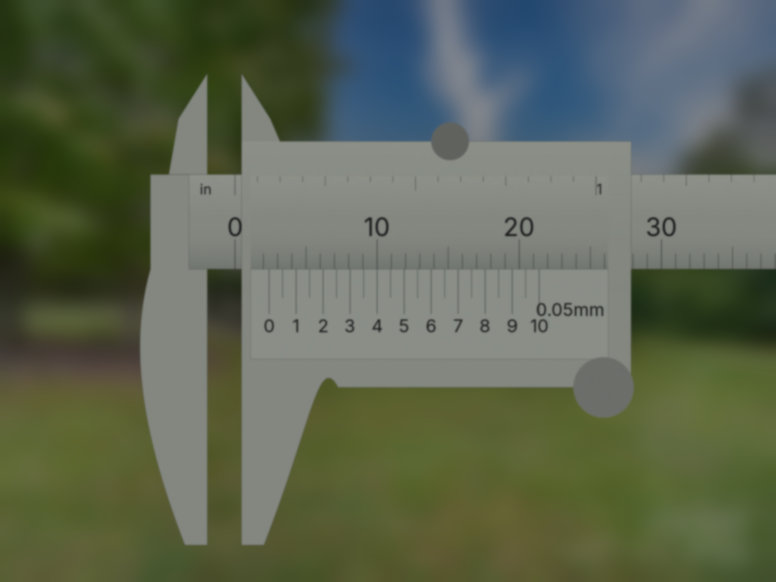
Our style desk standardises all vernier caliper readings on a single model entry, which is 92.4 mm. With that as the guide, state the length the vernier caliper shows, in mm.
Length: 2.4 mm
